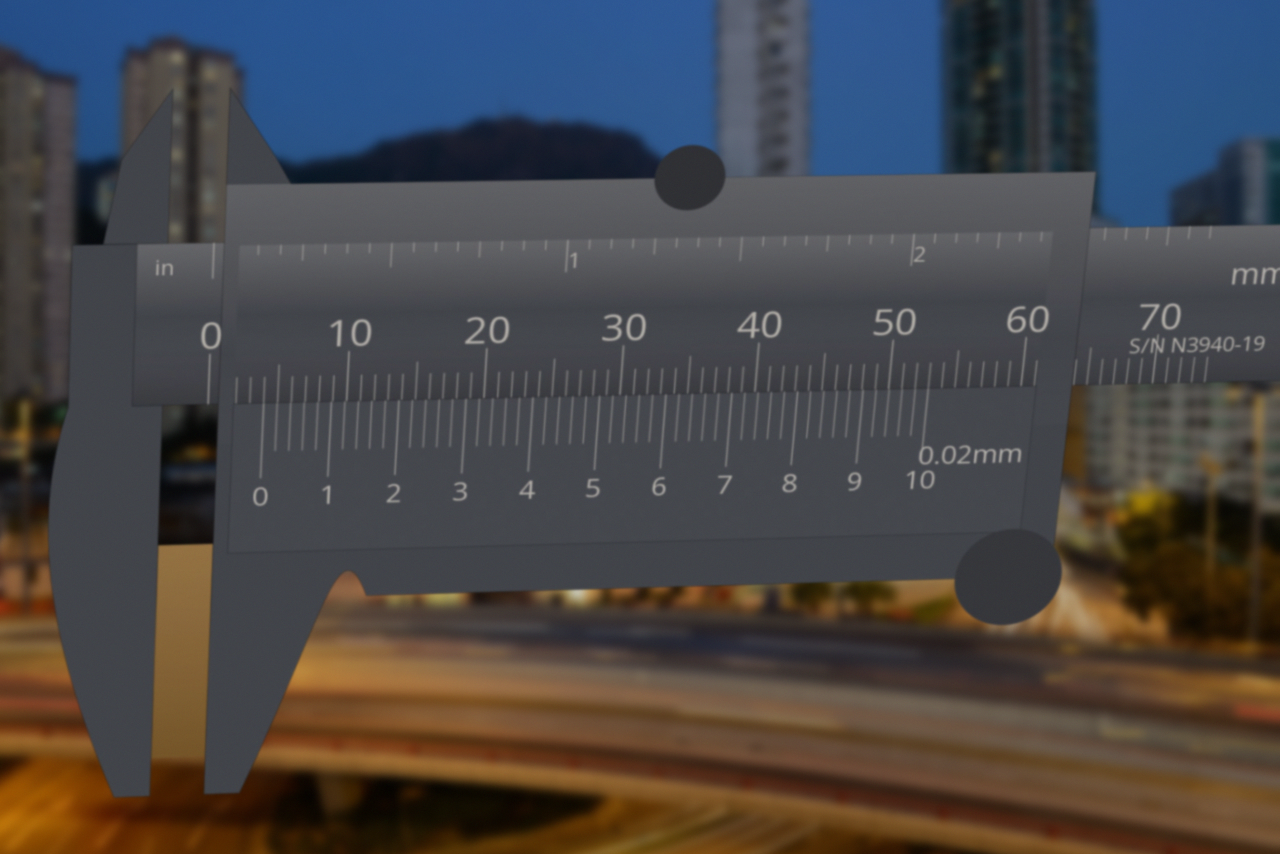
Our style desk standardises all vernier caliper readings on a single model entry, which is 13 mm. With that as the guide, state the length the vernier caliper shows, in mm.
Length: 4.0 mm
